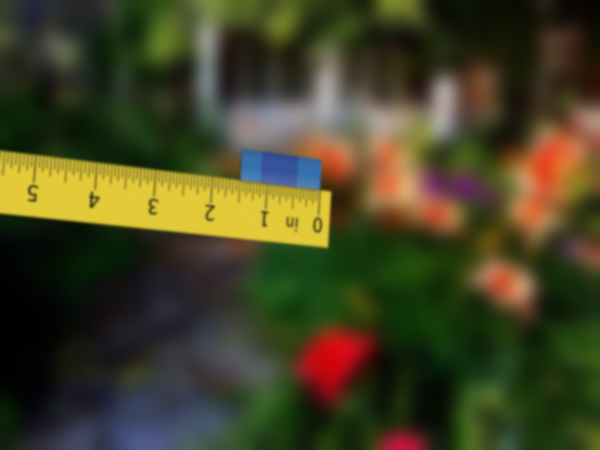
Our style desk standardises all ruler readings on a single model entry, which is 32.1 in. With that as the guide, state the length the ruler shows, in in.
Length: 1.5 in
